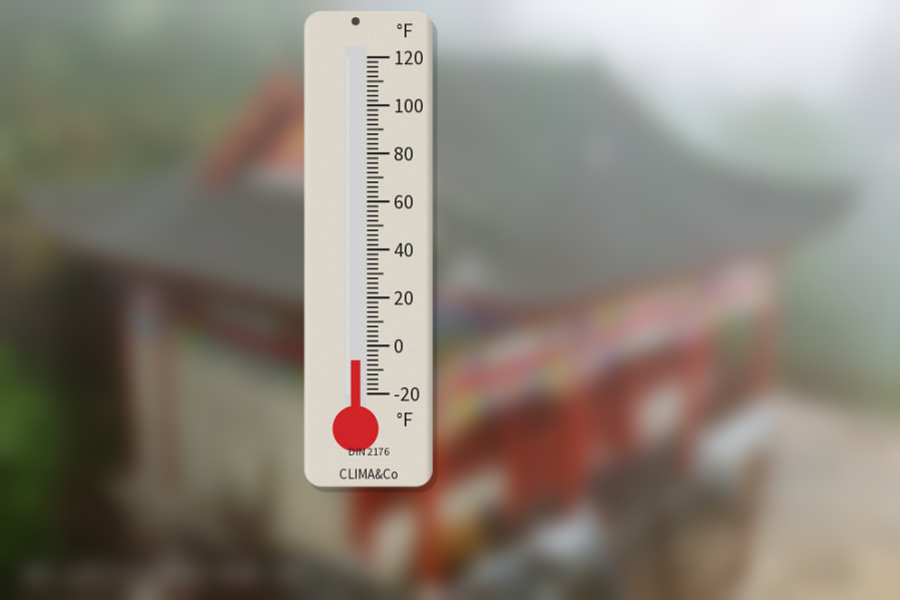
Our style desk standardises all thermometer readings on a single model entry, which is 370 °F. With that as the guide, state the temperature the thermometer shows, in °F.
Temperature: -6 °F
